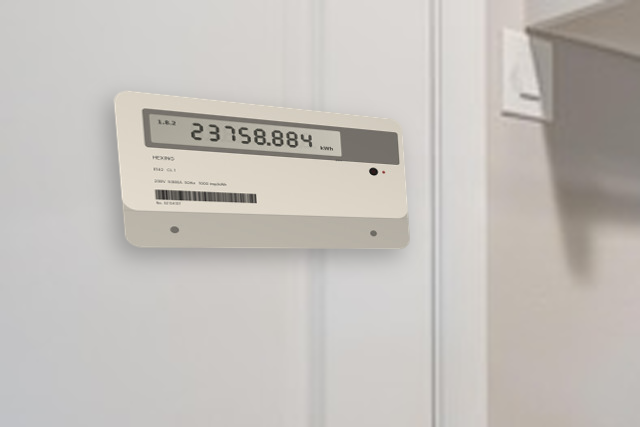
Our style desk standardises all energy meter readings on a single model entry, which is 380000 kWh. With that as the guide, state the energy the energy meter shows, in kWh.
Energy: 23758.884 kWh
